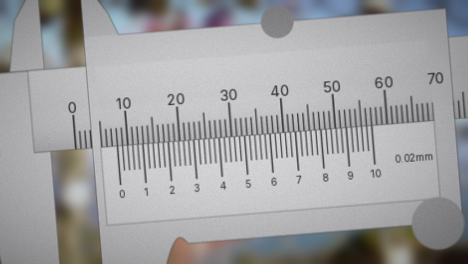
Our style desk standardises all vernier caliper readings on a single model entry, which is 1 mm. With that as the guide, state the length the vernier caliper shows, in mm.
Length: 8.0 mm
